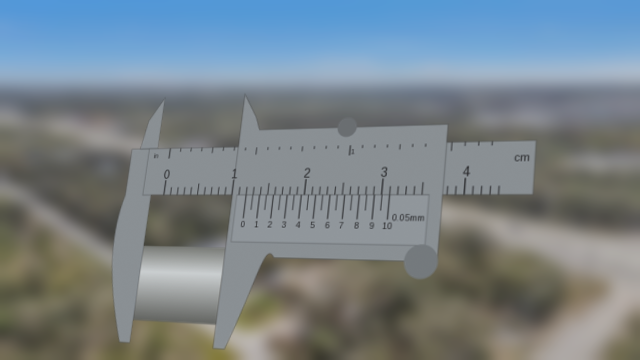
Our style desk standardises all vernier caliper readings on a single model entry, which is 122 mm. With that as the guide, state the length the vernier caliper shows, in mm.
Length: 12.0 mm
